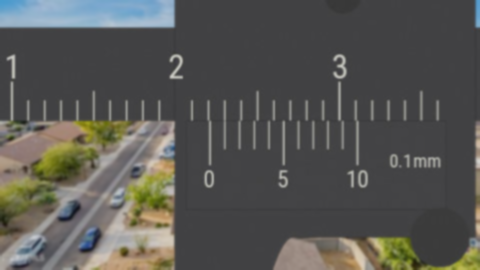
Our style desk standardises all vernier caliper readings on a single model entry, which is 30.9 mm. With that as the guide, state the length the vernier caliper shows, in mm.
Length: 22.1 mm
